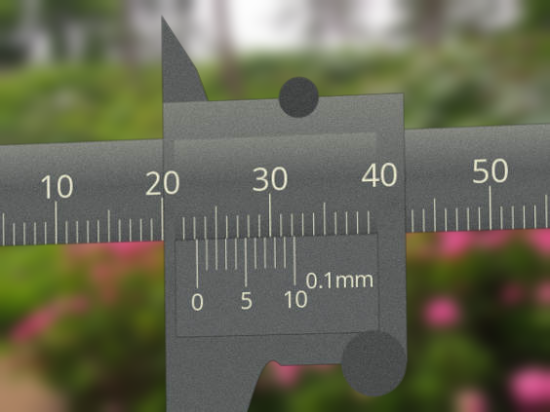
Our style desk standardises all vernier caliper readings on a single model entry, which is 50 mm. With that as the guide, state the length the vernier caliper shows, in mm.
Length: 23.2 mm
